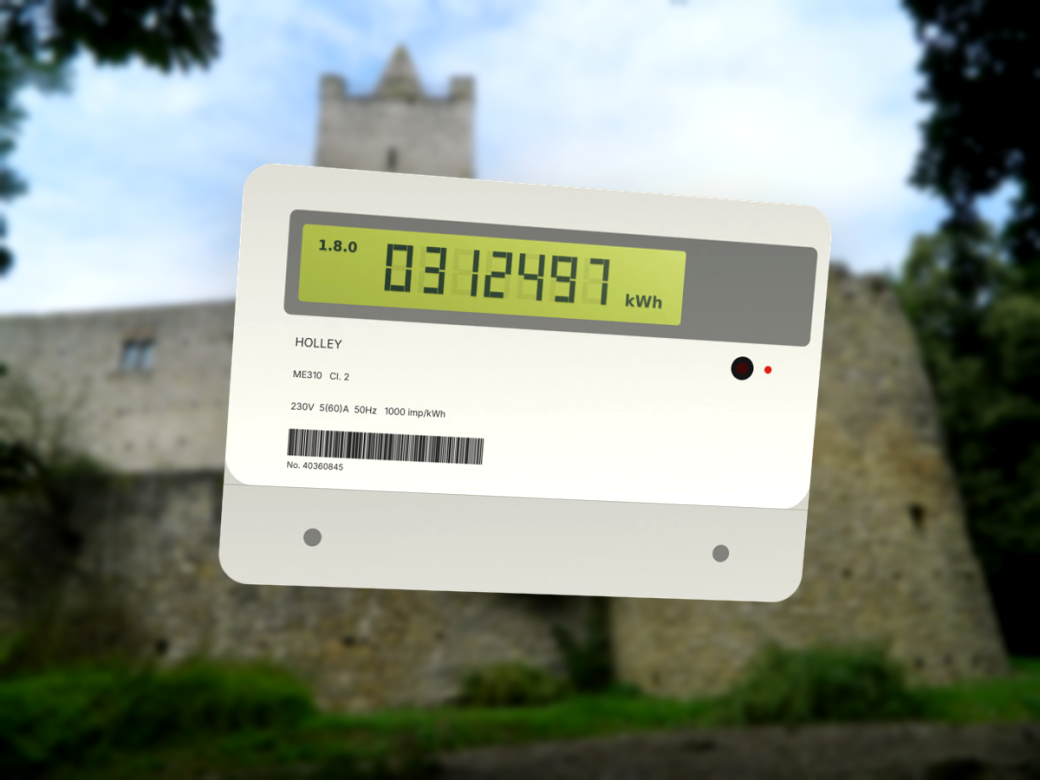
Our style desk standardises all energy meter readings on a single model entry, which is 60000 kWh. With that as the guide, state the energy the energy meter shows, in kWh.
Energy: 312497 kWh
